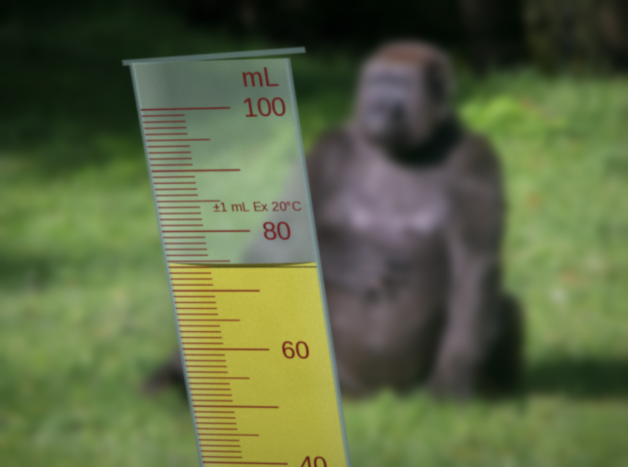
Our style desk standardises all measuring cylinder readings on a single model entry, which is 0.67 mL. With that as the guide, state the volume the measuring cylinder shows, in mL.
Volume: 74 mL
